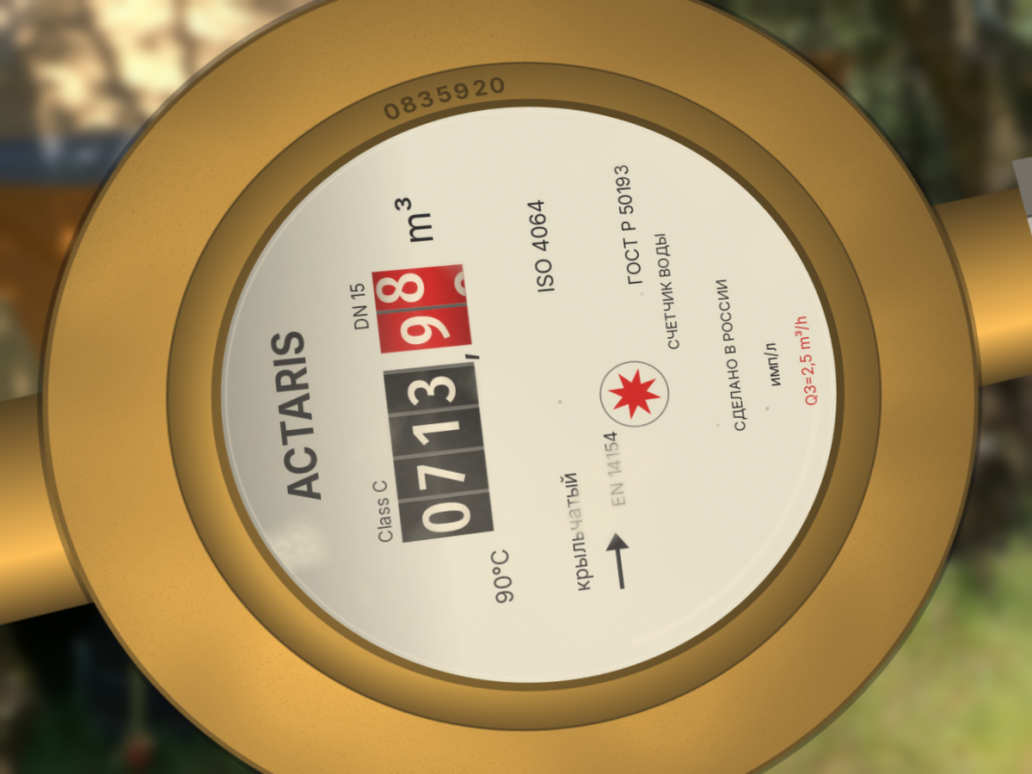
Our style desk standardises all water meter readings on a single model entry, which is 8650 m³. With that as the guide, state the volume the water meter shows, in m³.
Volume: 713.98 m³
